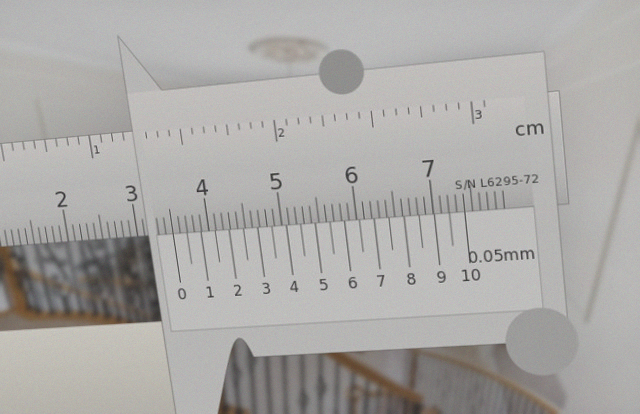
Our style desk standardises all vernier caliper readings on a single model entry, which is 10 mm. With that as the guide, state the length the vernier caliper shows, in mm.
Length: 35.0 mm
